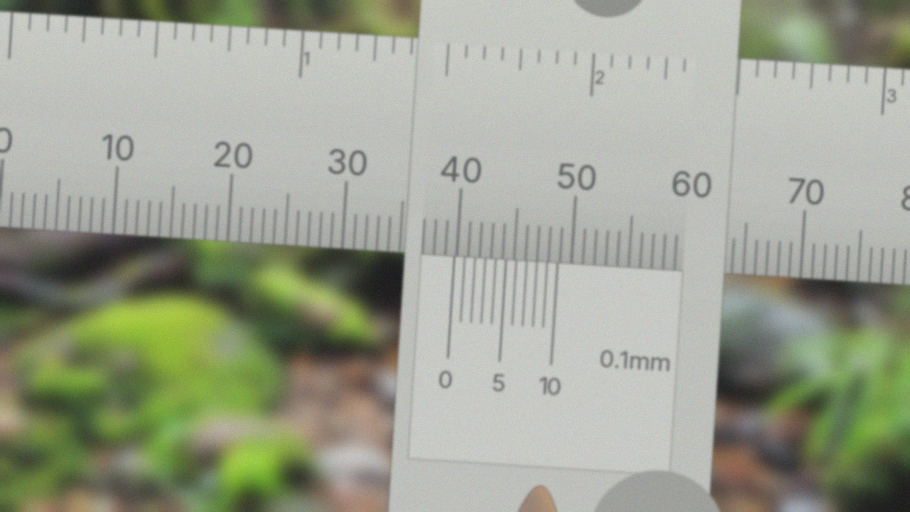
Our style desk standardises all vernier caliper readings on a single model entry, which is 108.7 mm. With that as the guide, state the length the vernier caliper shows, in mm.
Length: 39.8 mm
